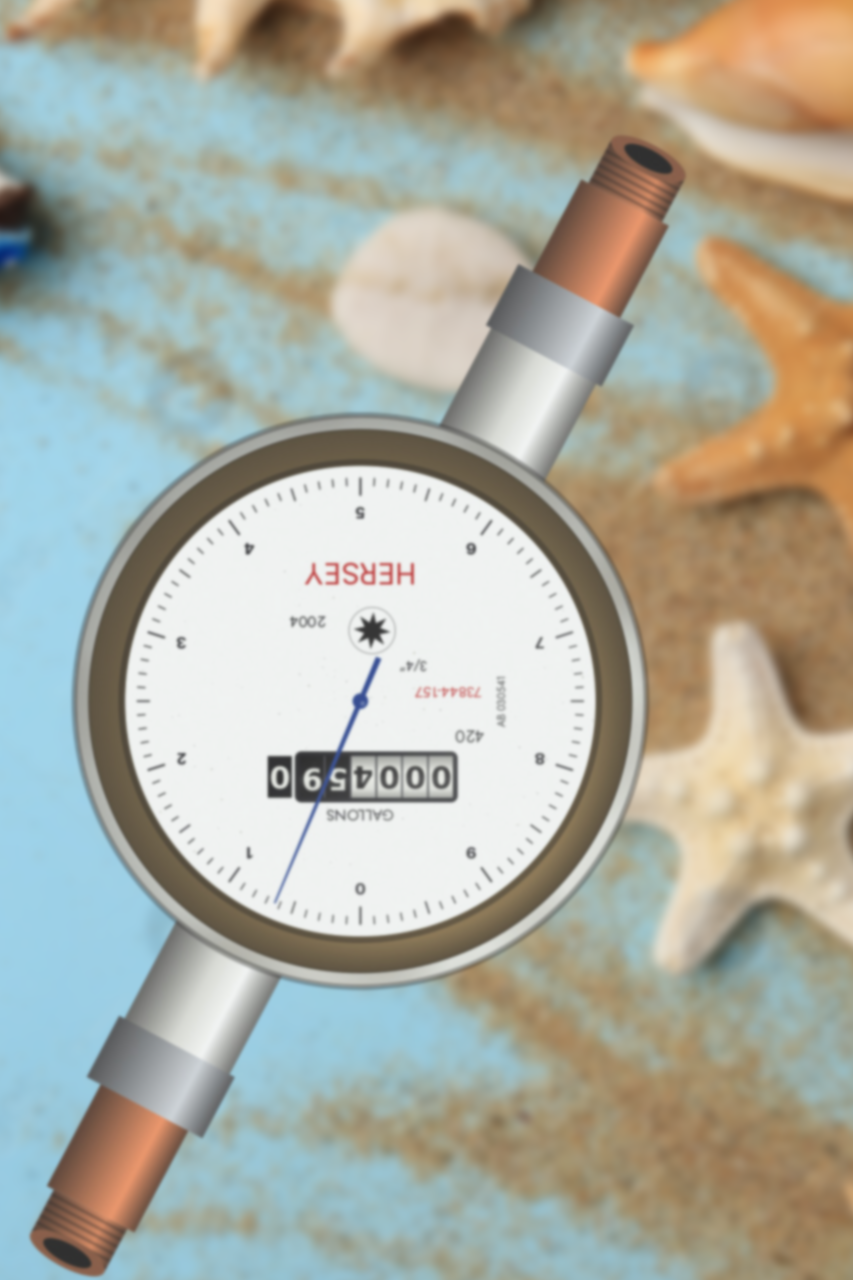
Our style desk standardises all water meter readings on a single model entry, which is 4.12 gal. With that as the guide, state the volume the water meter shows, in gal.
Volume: 4590.6 gal
